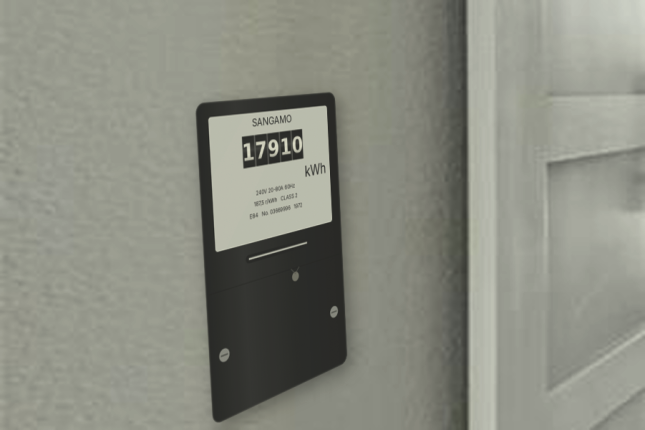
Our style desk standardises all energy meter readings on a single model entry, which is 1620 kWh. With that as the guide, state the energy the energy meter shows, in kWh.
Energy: 17910 kWh
